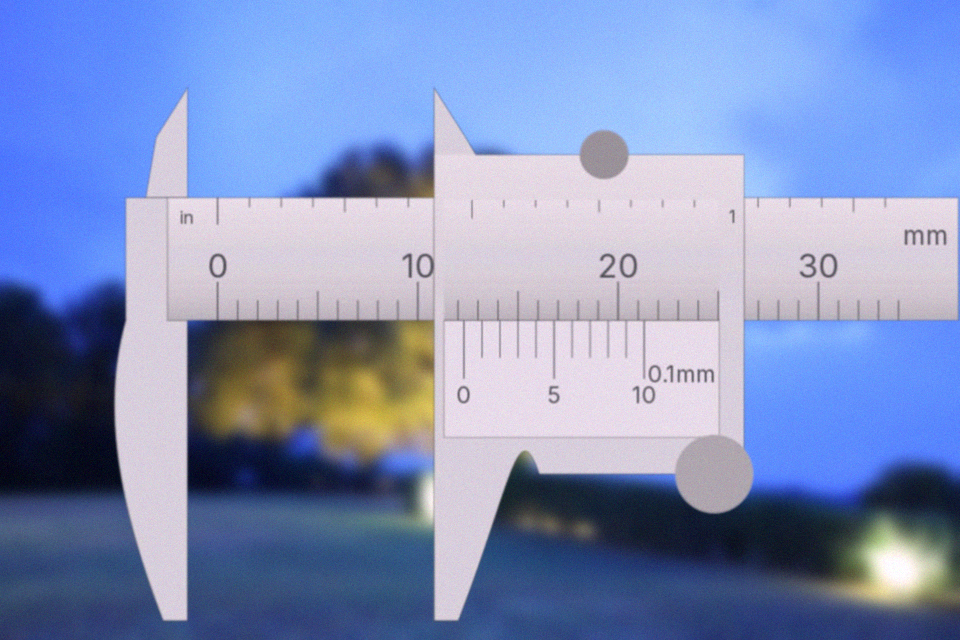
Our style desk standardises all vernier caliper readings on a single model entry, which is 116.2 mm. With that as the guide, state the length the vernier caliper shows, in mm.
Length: 12.3 mm
